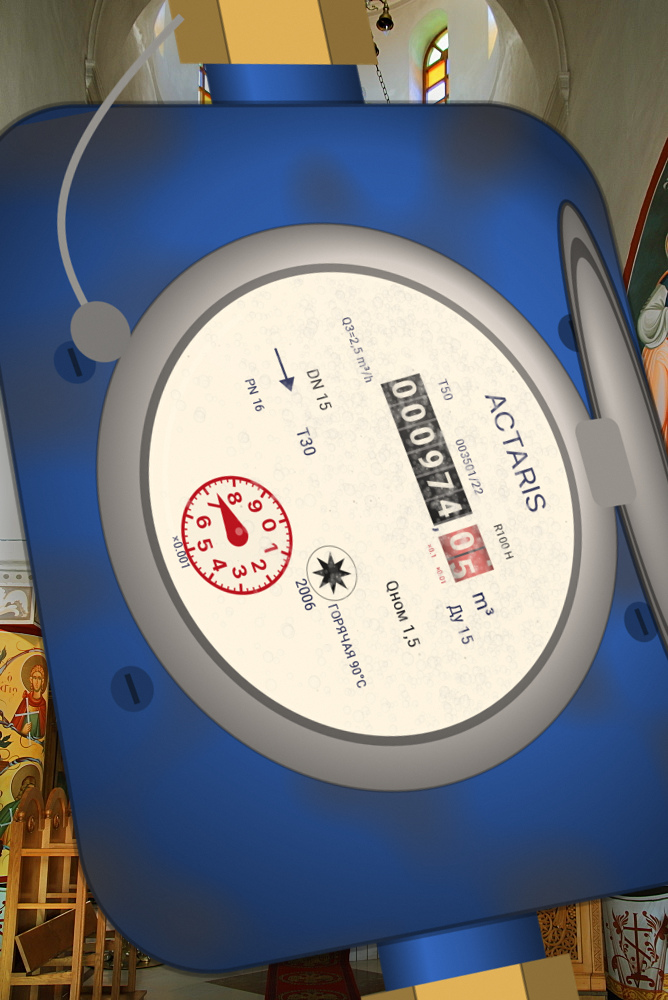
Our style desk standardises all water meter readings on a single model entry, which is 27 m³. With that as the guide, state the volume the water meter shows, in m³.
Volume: 974.047 m³
